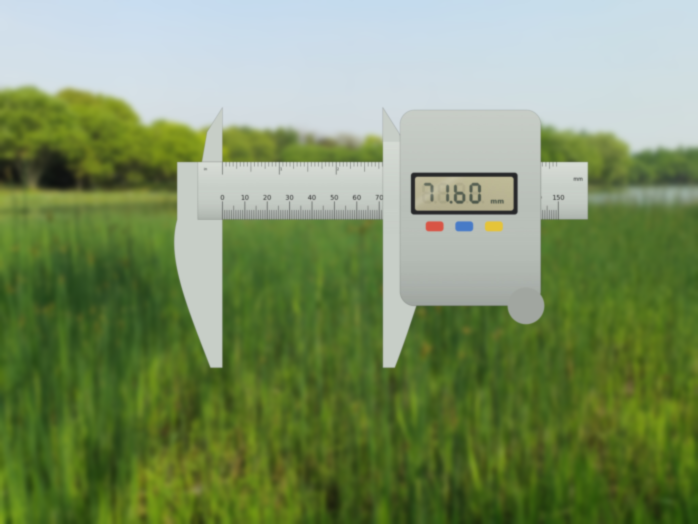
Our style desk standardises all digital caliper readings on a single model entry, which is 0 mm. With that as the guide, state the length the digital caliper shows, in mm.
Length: 71.60 mm
